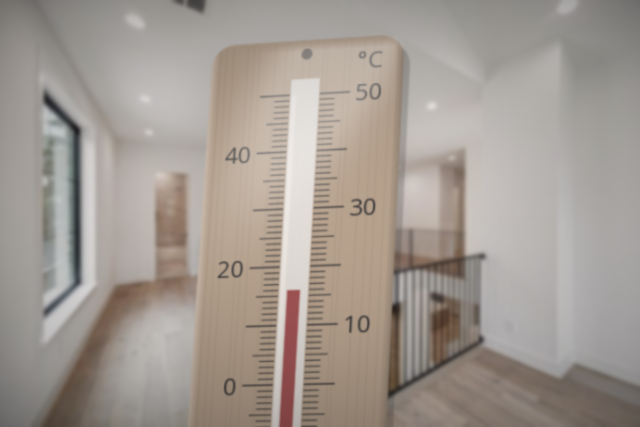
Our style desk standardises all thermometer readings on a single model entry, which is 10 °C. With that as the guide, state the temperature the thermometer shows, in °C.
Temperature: 16 °C
